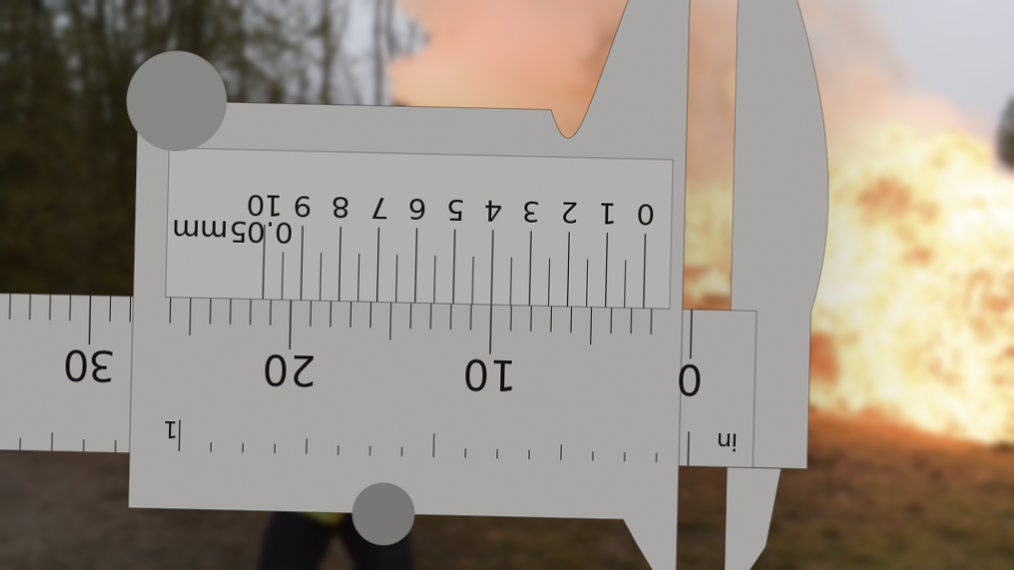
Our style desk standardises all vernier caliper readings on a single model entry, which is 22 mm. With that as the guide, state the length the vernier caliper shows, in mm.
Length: 2.4 mm
